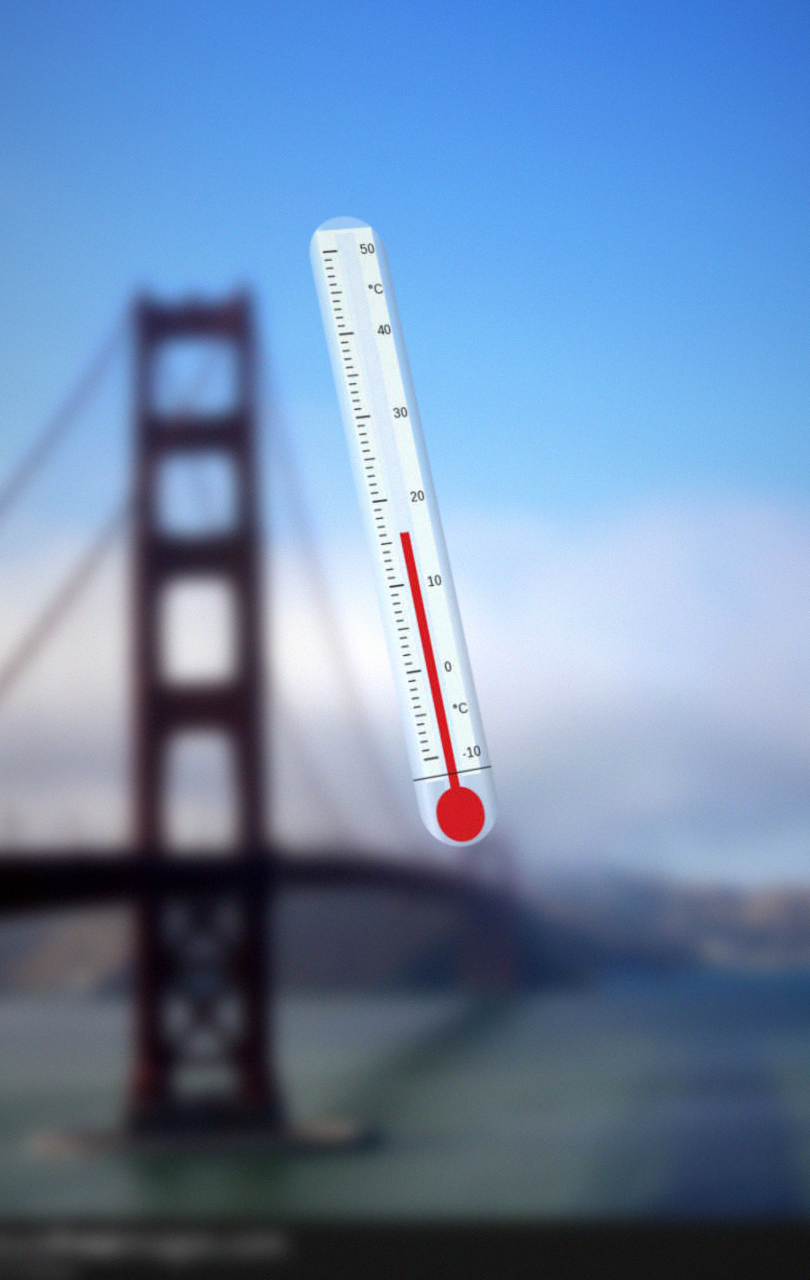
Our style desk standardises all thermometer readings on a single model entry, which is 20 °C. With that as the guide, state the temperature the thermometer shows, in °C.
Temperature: 16 °C
